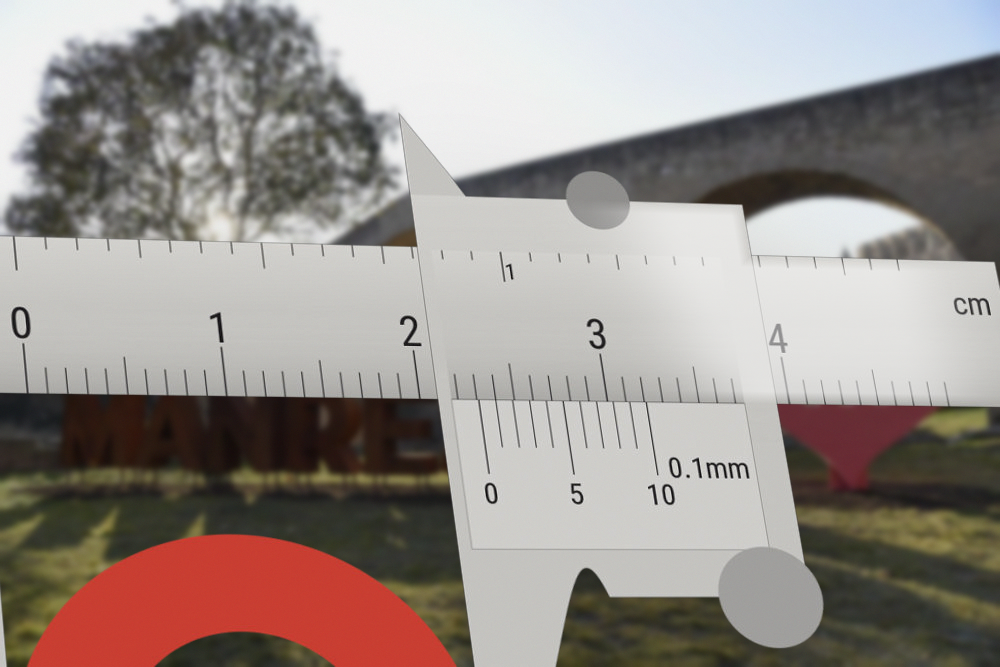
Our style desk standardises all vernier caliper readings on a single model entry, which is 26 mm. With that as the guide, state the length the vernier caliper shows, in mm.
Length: 23.1 mm
